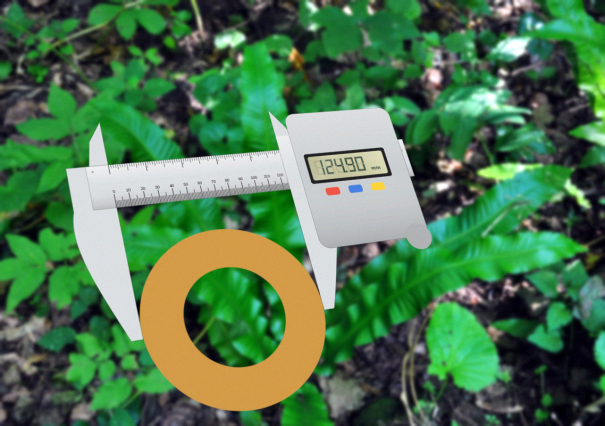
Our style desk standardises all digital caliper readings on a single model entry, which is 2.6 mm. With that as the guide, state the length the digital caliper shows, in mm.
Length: 124.90 mm
